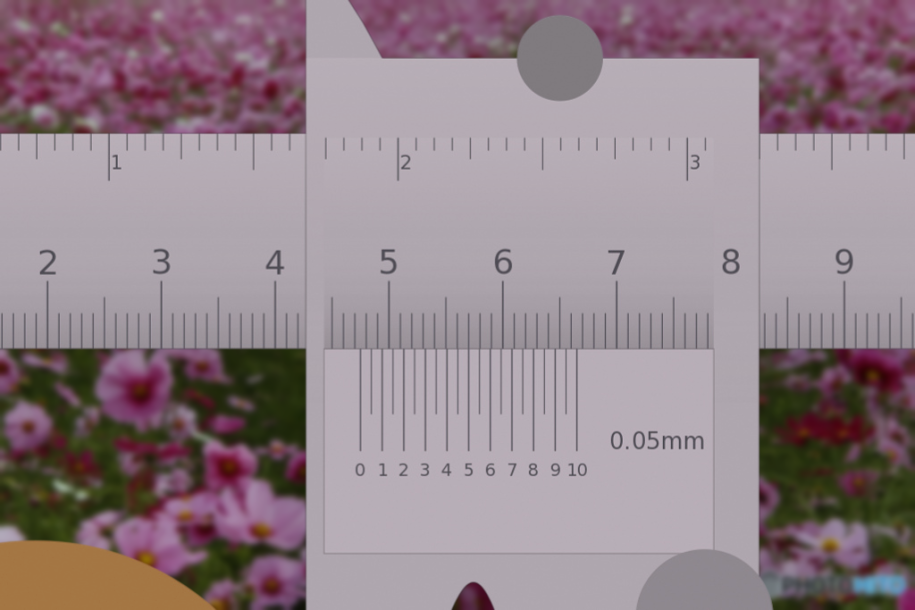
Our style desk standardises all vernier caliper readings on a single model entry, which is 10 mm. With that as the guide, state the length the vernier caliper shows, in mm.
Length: 47.5 mm
